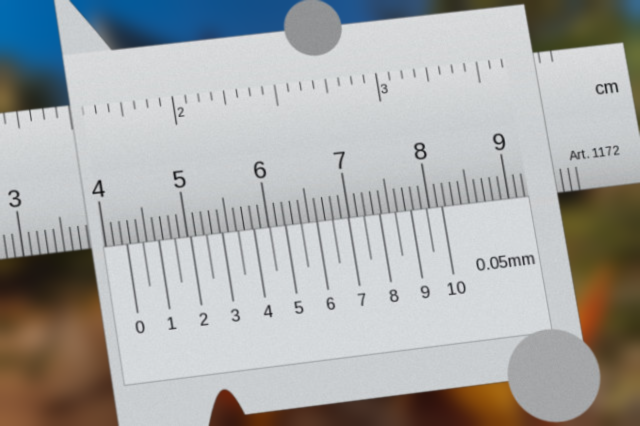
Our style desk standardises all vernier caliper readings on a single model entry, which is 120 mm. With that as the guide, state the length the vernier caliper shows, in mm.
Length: 42.6 mm
